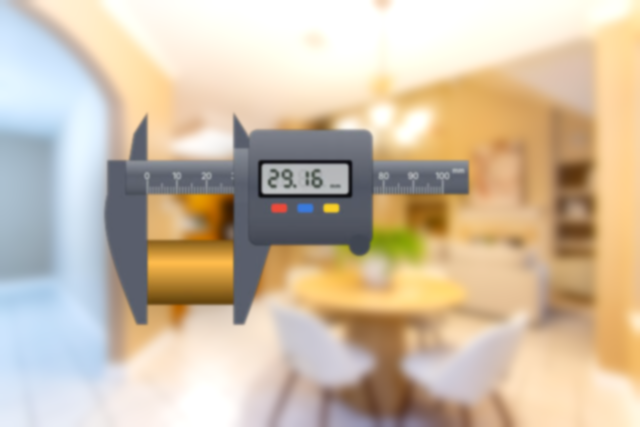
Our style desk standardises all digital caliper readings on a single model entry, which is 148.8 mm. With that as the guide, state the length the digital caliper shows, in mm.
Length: 29.16 mm
